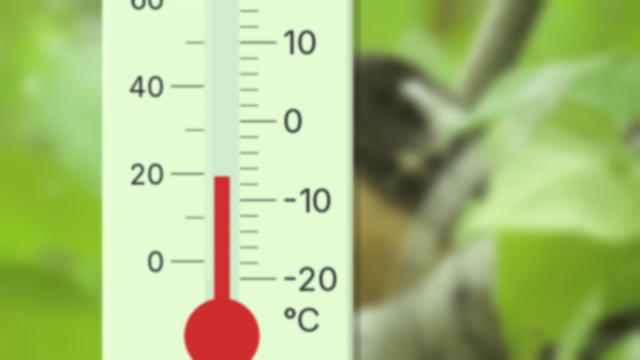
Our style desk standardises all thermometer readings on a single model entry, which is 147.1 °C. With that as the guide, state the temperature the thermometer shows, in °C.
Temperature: -7 °C
